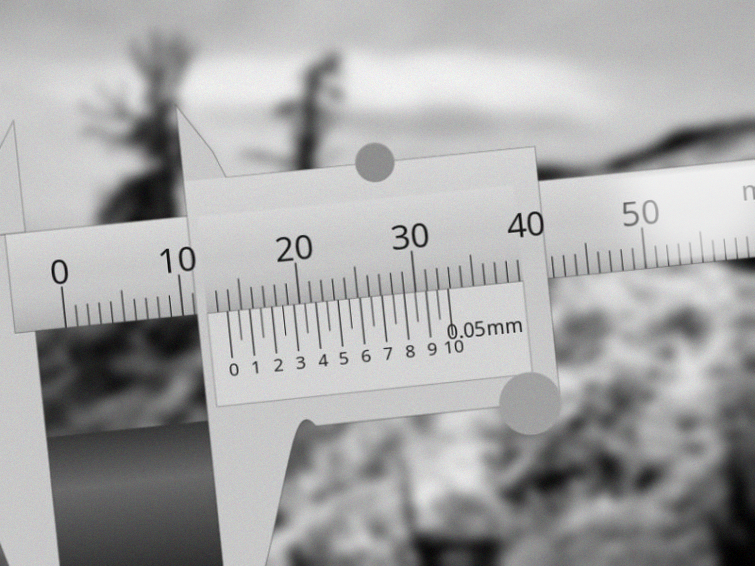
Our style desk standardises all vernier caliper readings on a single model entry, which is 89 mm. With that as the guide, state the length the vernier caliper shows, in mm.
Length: 13.8 mm
